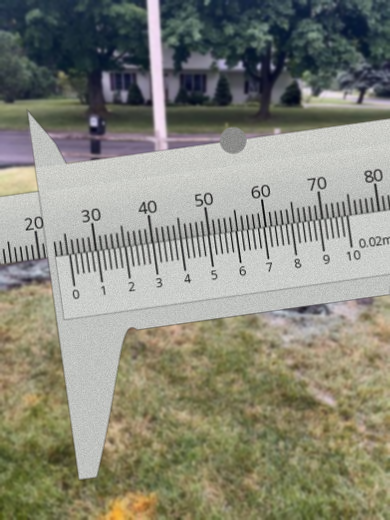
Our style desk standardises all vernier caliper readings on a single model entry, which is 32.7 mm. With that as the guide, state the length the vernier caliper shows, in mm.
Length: 25.4 mm
